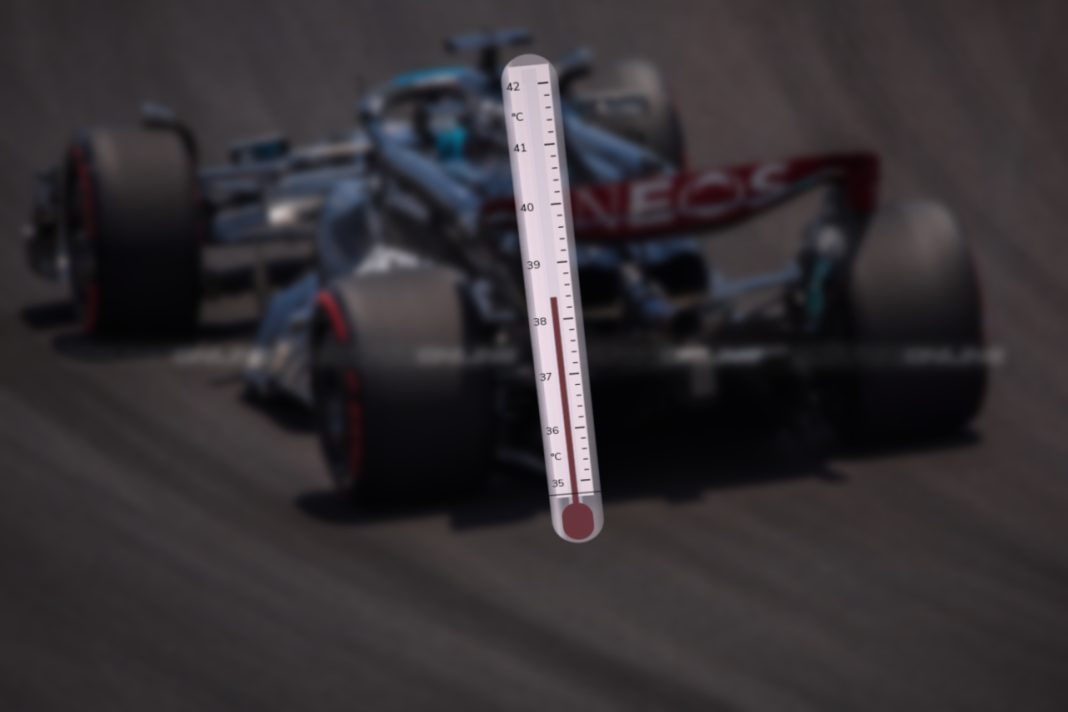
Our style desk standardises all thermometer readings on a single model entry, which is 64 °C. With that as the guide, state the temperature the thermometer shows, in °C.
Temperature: 38.4 °C
